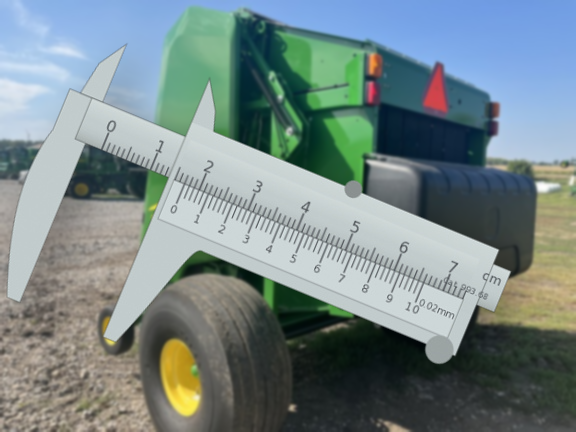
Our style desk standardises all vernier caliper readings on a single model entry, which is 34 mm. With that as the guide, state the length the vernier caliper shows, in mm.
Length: 17.0 mm
